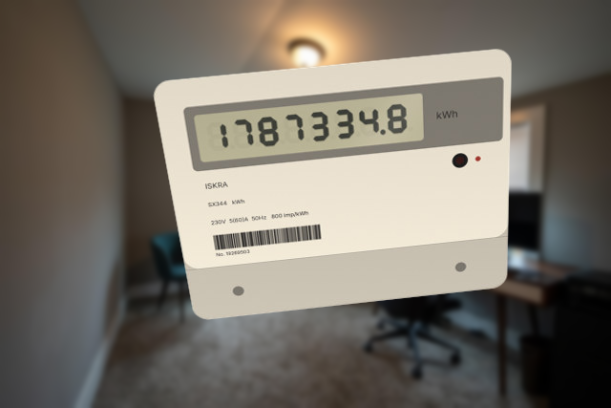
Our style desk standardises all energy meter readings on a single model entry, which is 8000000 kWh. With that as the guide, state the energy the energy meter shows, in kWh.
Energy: 1787334.8 kWh
